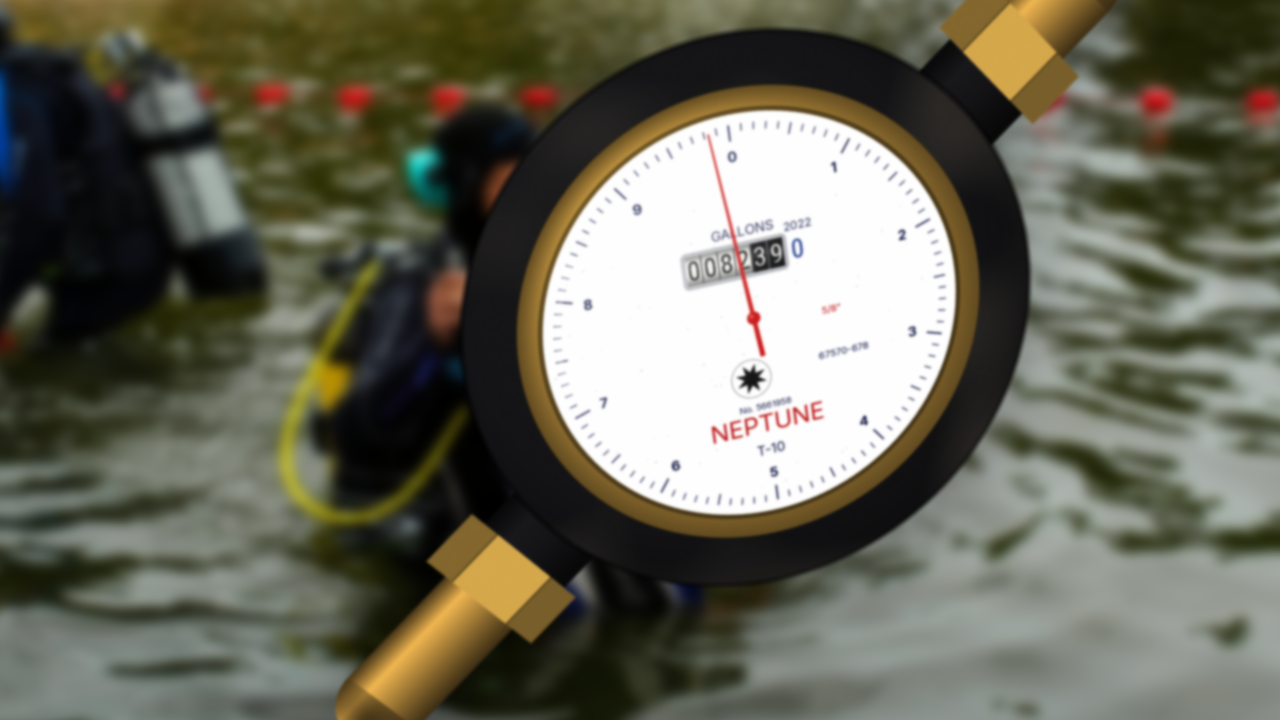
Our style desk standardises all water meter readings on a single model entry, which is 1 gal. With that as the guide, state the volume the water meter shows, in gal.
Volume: 82389.8 gal
